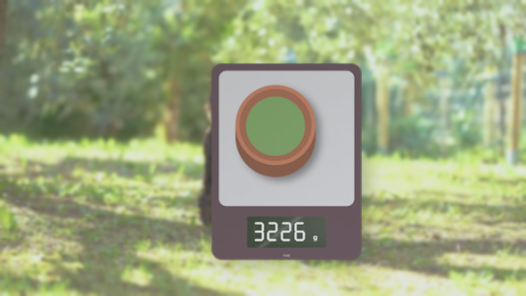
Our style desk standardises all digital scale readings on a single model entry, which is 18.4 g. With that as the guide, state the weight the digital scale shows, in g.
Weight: 3226 g
